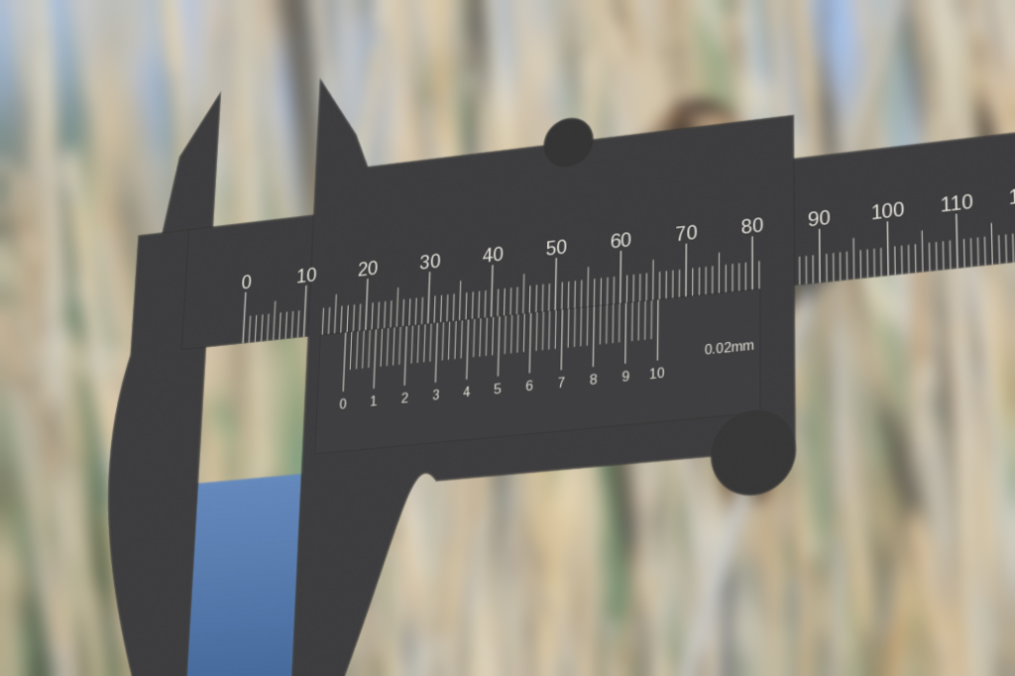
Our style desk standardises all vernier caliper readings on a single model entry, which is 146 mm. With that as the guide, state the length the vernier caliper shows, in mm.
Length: 16.8 mm
